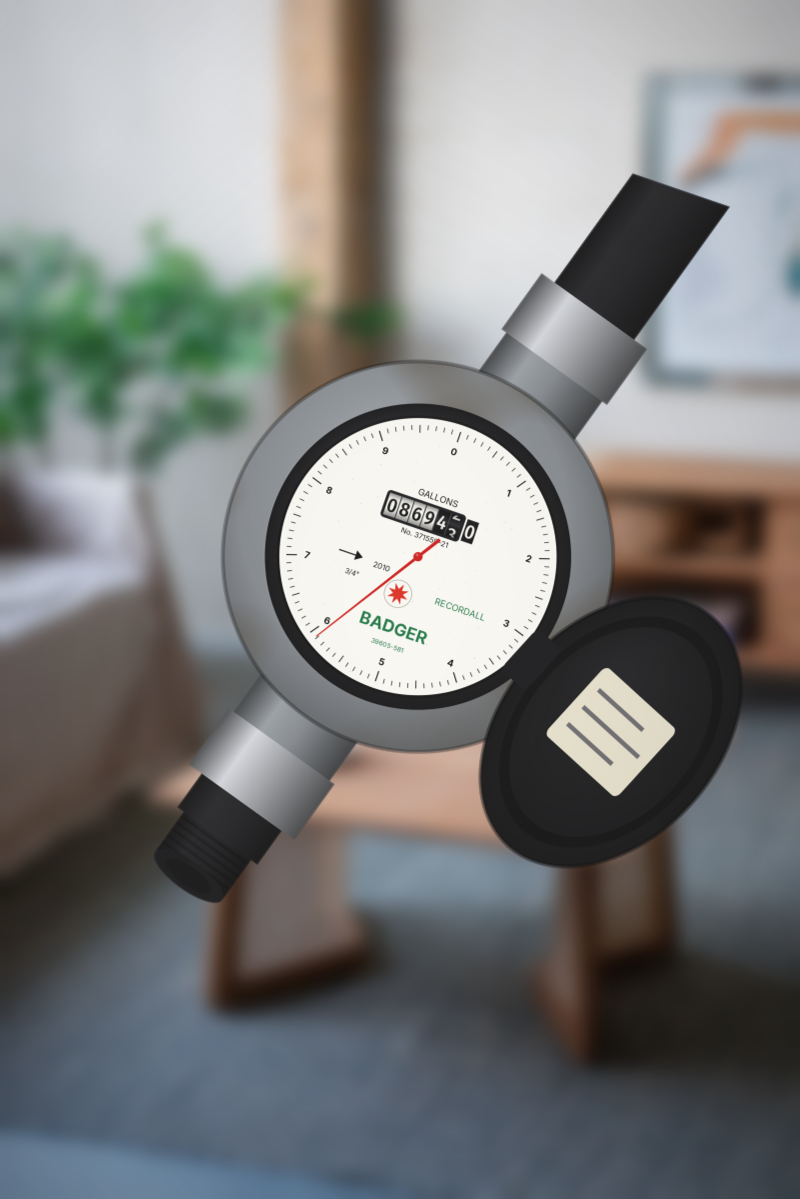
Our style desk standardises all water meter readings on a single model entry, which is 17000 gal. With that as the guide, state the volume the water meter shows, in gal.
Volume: 869425.9 gal
